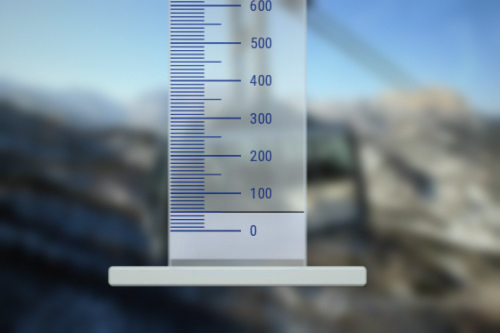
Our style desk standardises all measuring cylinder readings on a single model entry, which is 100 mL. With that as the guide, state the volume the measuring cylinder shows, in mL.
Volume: 50 mL
